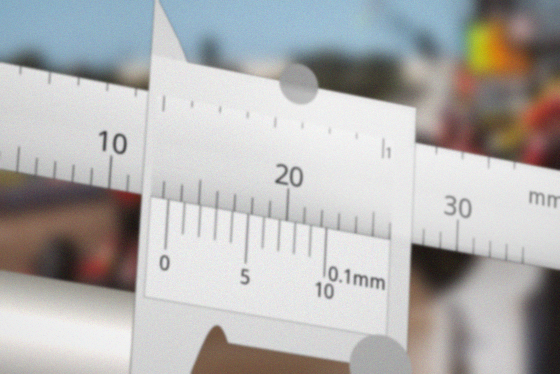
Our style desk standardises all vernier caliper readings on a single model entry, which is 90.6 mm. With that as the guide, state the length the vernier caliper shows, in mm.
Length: 13.3 mm
